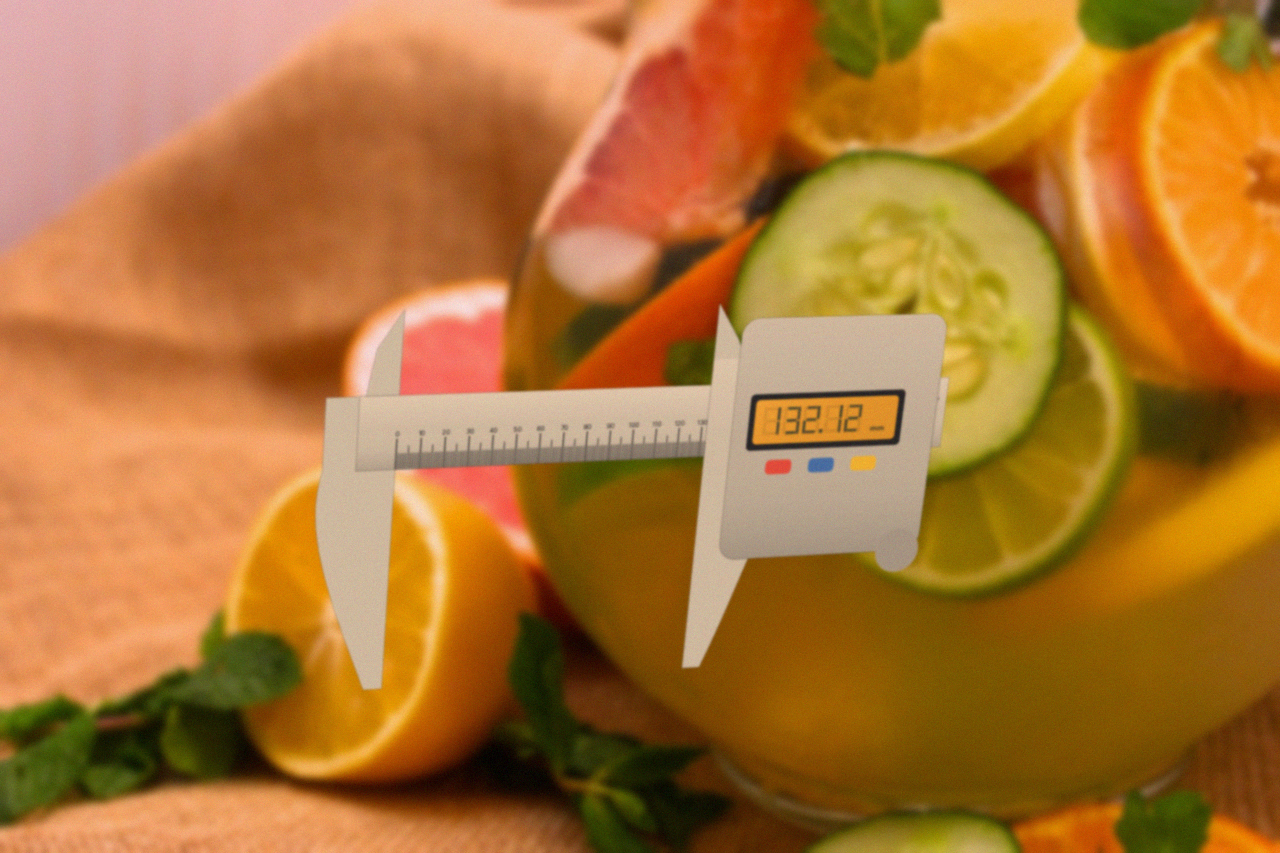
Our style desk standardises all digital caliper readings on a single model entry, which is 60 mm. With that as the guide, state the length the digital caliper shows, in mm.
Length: 132.12 mm
